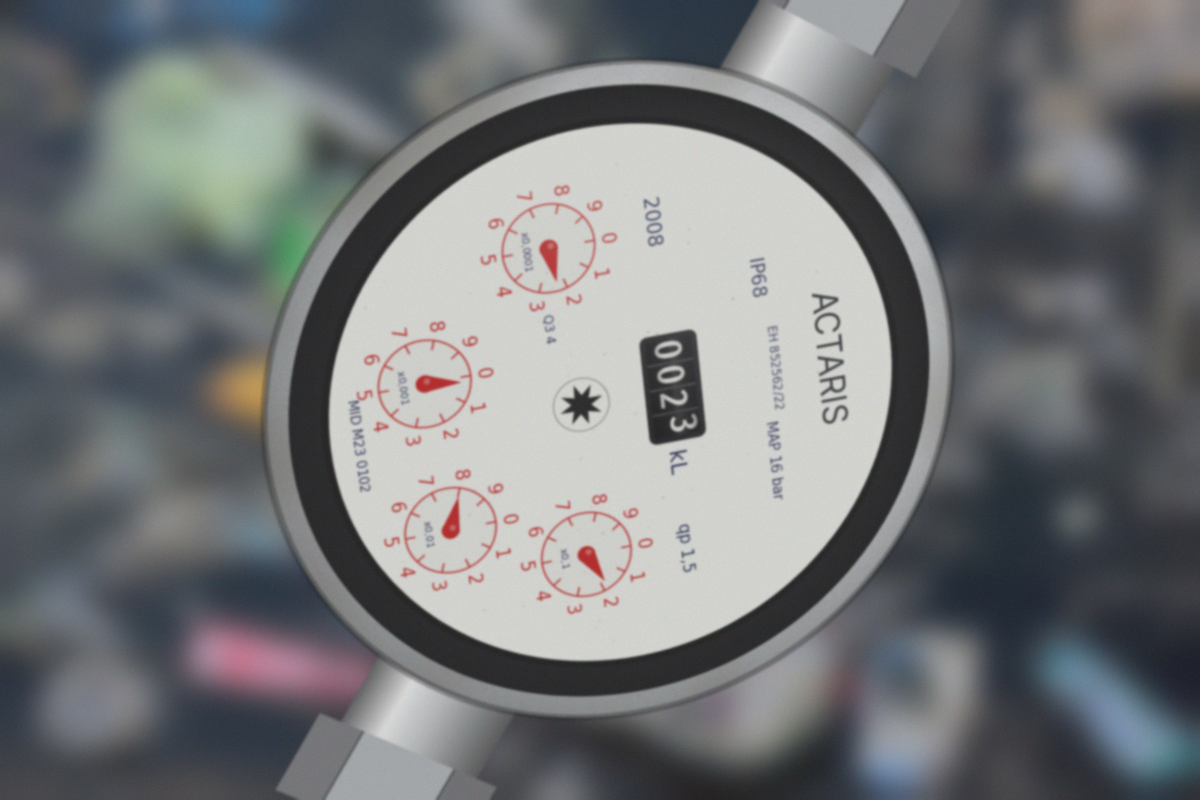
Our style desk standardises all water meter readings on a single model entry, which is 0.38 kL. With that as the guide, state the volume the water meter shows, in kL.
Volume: 23.1802 kL
